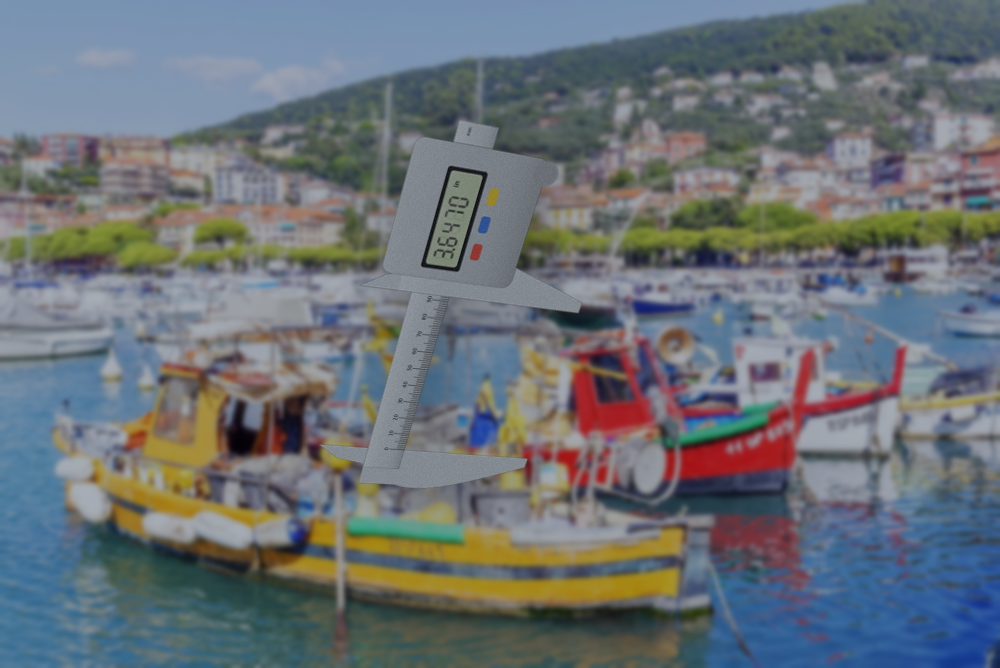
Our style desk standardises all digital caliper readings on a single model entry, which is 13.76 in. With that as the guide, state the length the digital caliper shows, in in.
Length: 3.6470 in
